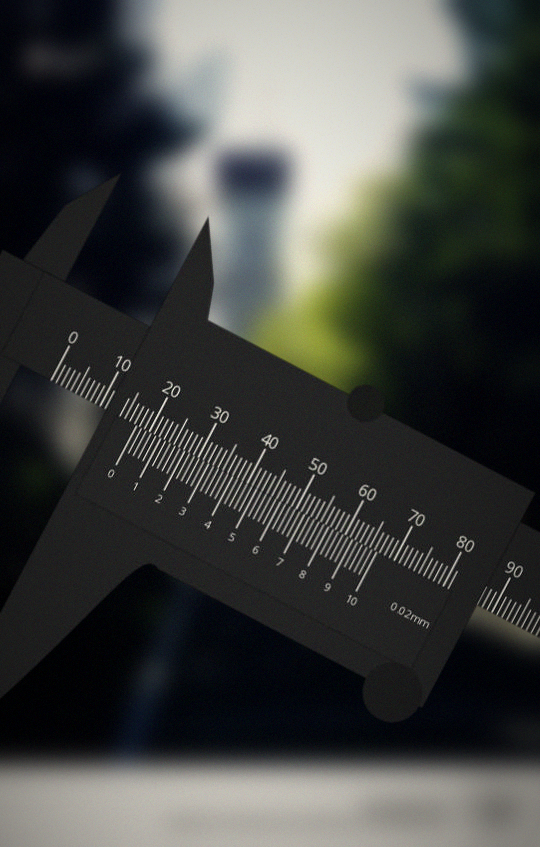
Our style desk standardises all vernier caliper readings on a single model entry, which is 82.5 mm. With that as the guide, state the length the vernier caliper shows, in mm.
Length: 17.5 mm
